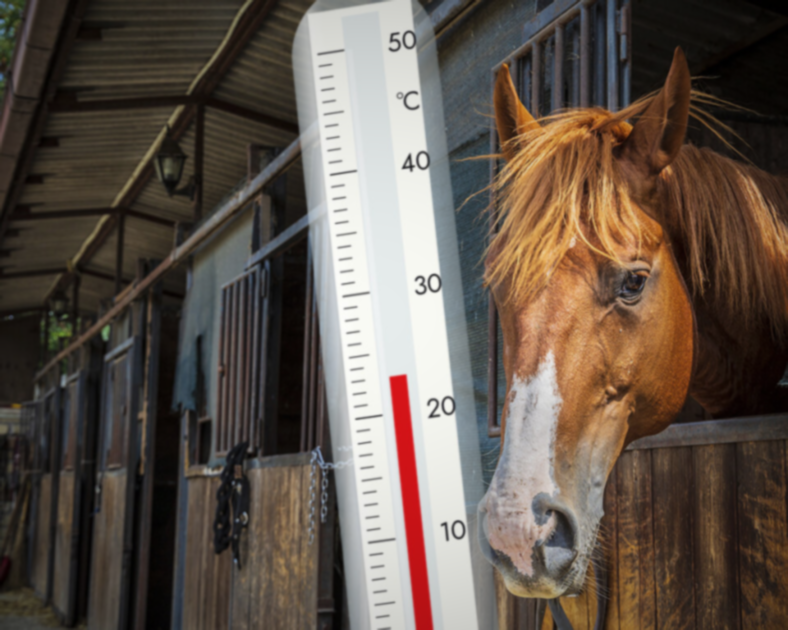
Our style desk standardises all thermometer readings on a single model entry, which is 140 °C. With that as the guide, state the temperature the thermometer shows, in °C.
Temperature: 23 °C
